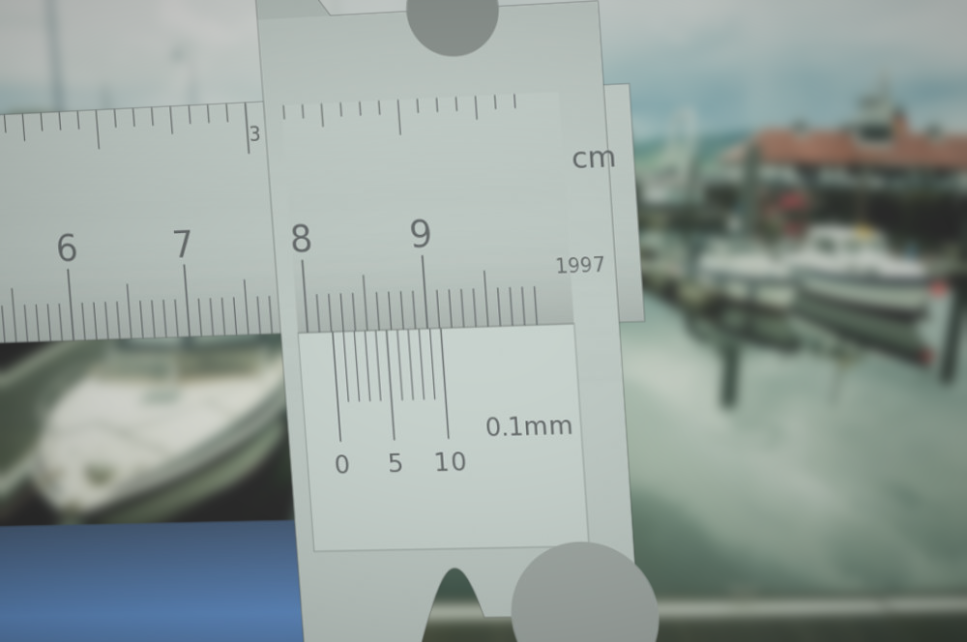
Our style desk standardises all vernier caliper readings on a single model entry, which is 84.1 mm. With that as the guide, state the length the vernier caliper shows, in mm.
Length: 82.1 mm
